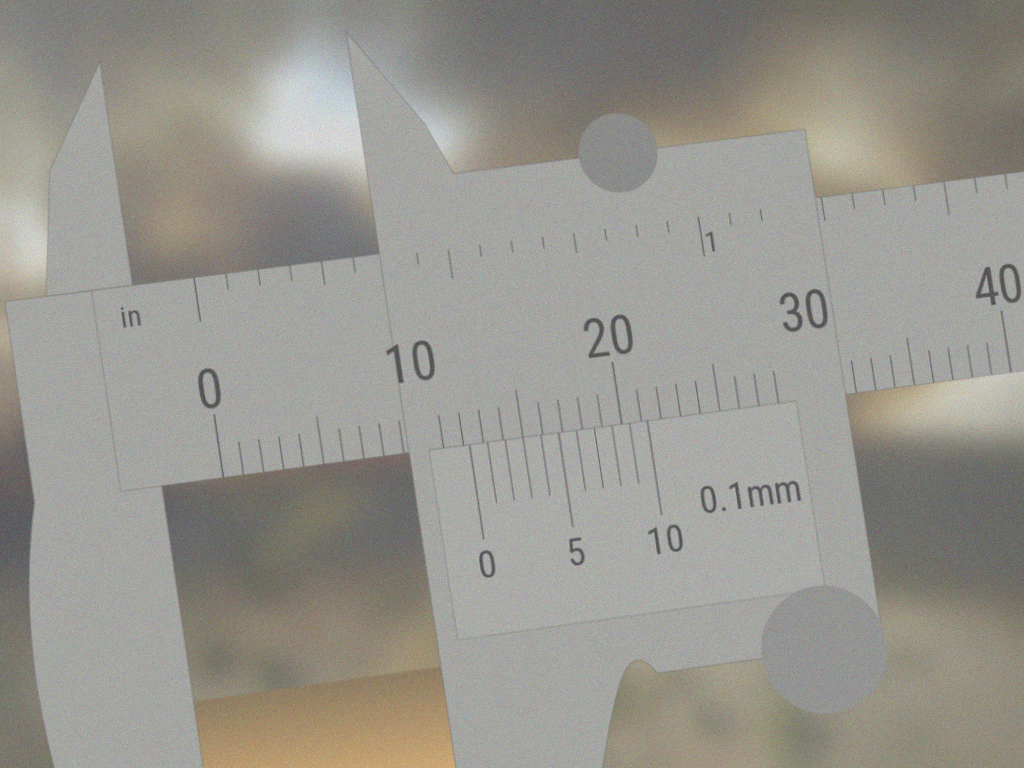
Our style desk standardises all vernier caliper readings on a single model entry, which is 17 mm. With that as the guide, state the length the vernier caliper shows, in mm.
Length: 12.3 mm
